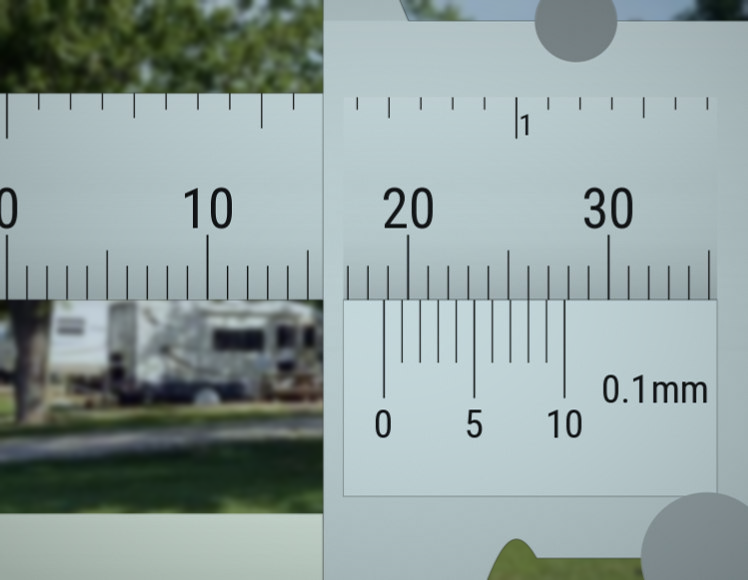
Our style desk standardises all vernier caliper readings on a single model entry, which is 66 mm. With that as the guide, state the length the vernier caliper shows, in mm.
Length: 18.8 mm
